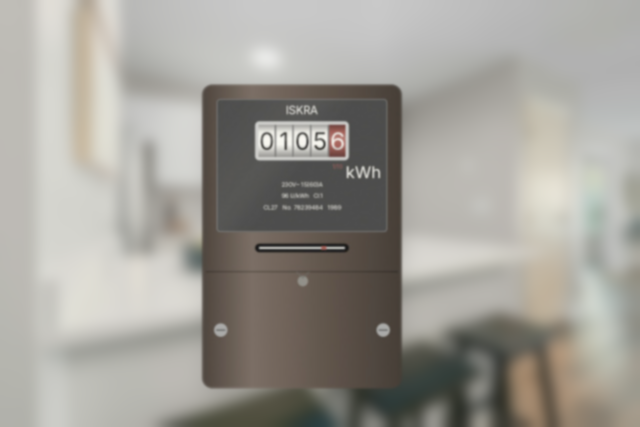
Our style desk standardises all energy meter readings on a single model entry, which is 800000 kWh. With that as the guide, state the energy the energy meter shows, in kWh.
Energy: 105.6 kWh
